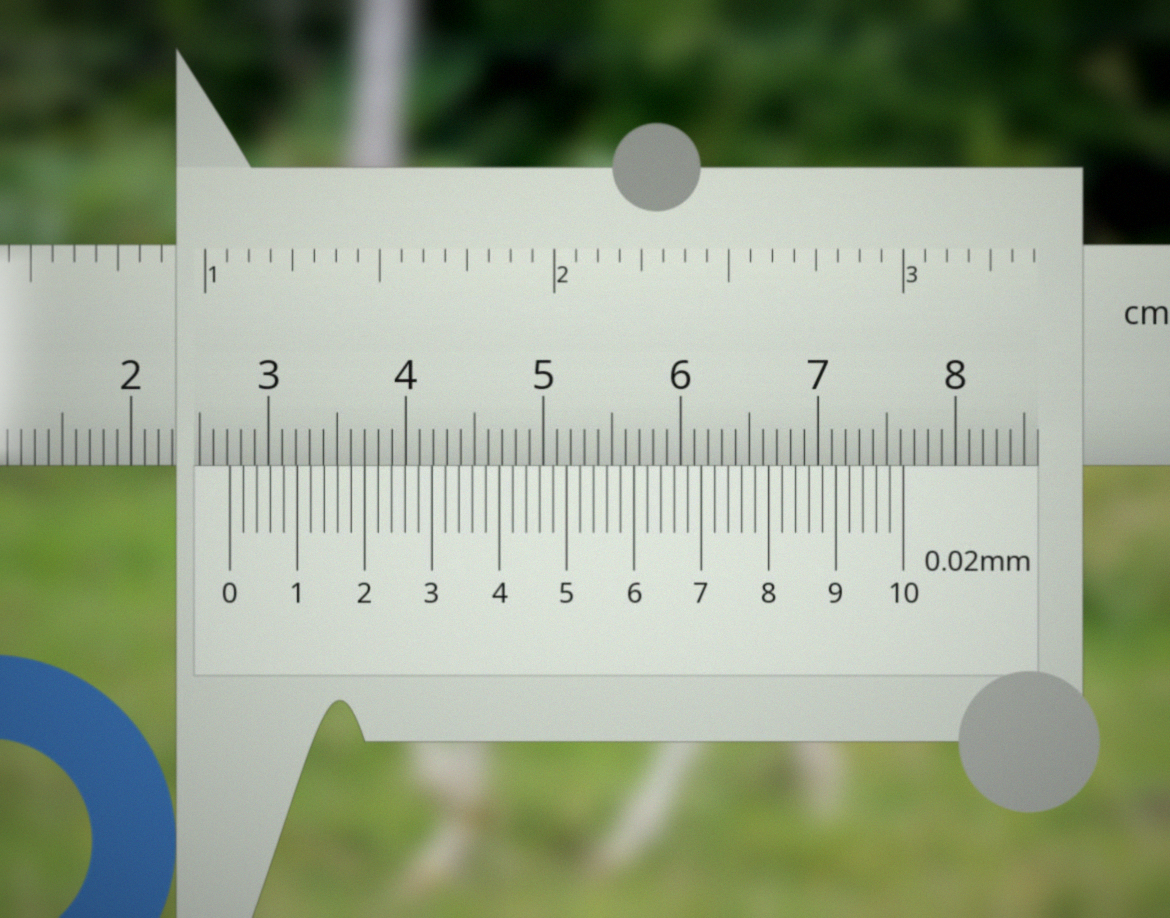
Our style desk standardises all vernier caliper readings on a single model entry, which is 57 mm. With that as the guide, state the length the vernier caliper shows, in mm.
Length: 27.2 mm
